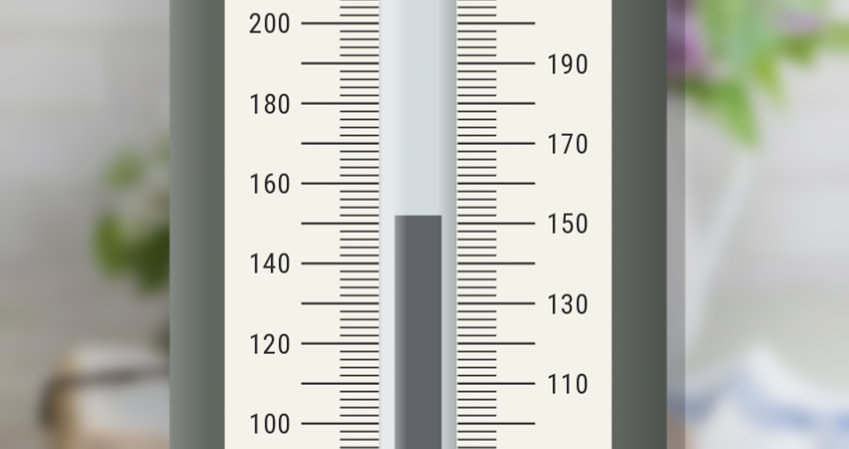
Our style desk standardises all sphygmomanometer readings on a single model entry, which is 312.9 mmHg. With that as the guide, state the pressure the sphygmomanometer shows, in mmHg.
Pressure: 152 mmHg
